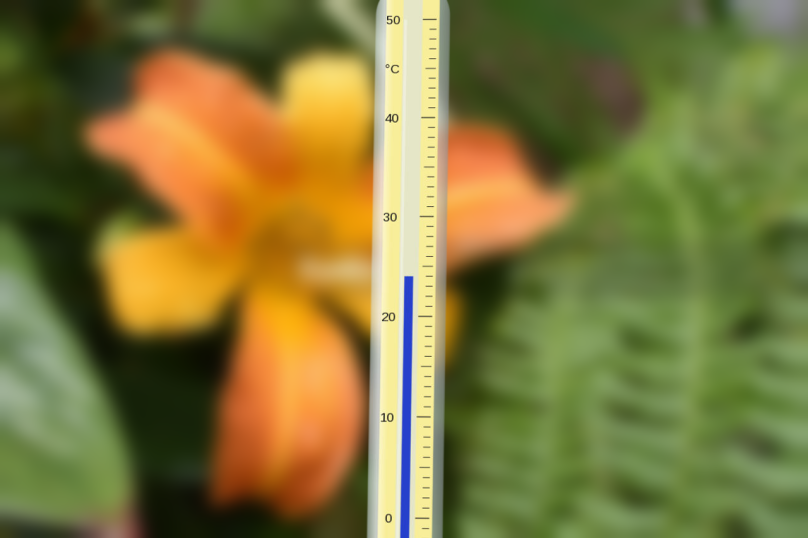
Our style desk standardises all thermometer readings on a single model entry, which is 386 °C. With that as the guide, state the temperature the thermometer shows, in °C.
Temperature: 24 °C
